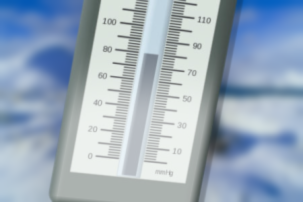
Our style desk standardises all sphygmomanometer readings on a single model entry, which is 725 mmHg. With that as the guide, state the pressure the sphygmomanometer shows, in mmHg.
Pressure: 80 mmHg
